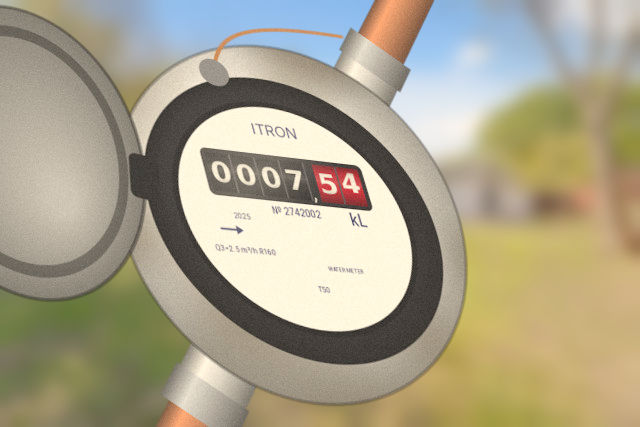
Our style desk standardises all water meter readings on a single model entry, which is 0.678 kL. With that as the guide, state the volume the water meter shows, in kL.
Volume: 7.54 kL
